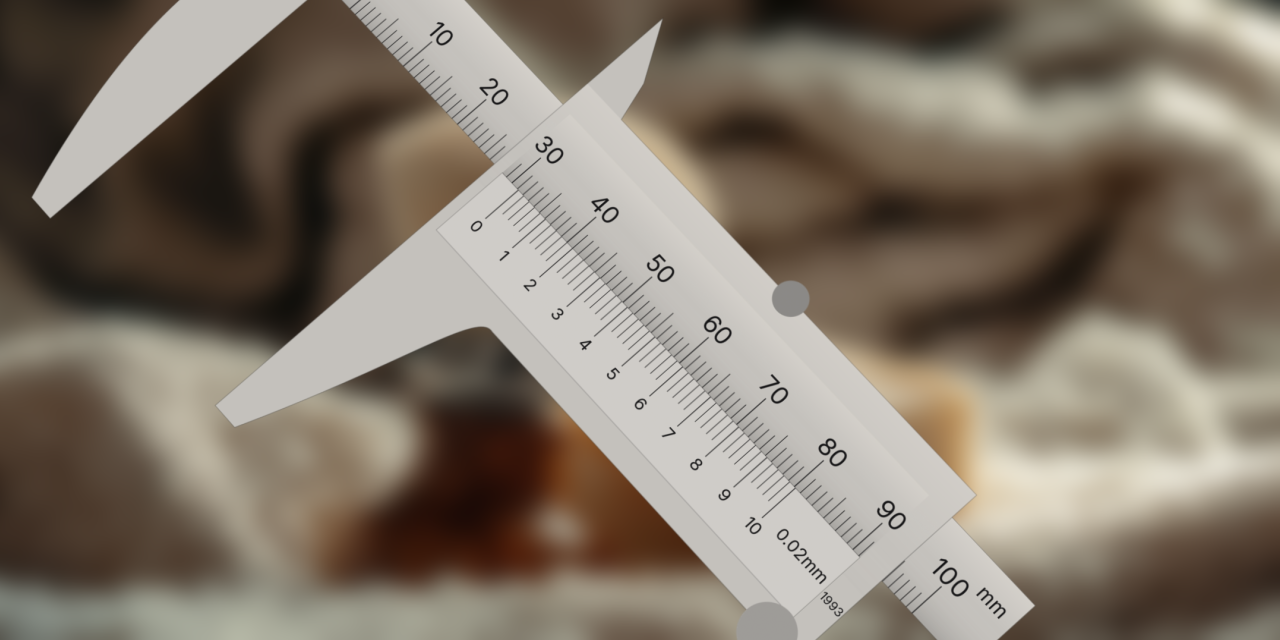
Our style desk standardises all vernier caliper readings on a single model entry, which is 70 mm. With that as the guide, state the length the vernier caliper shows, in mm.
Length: 31.2 mm
